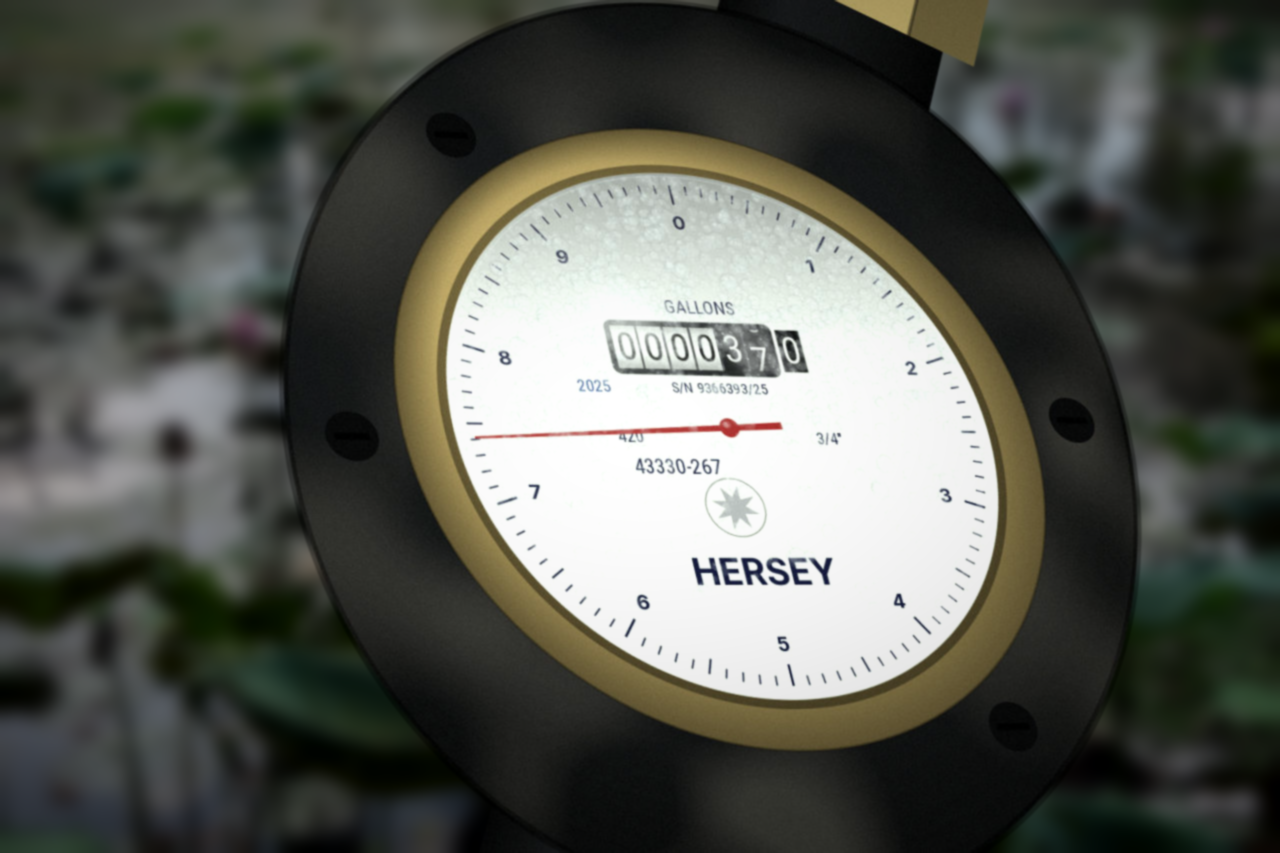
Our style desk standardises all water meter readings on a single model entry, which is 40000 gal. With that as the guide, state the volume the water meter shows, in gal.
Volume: 367.4 gal
